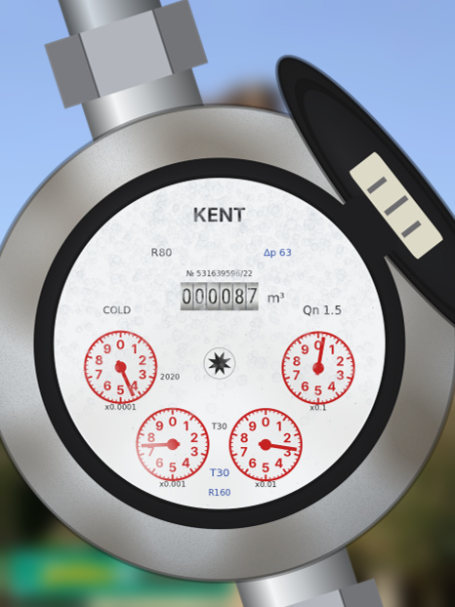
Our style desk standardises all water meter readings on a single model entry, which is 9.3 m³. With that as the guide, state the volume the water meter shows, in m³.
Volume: 87.0274 m³
